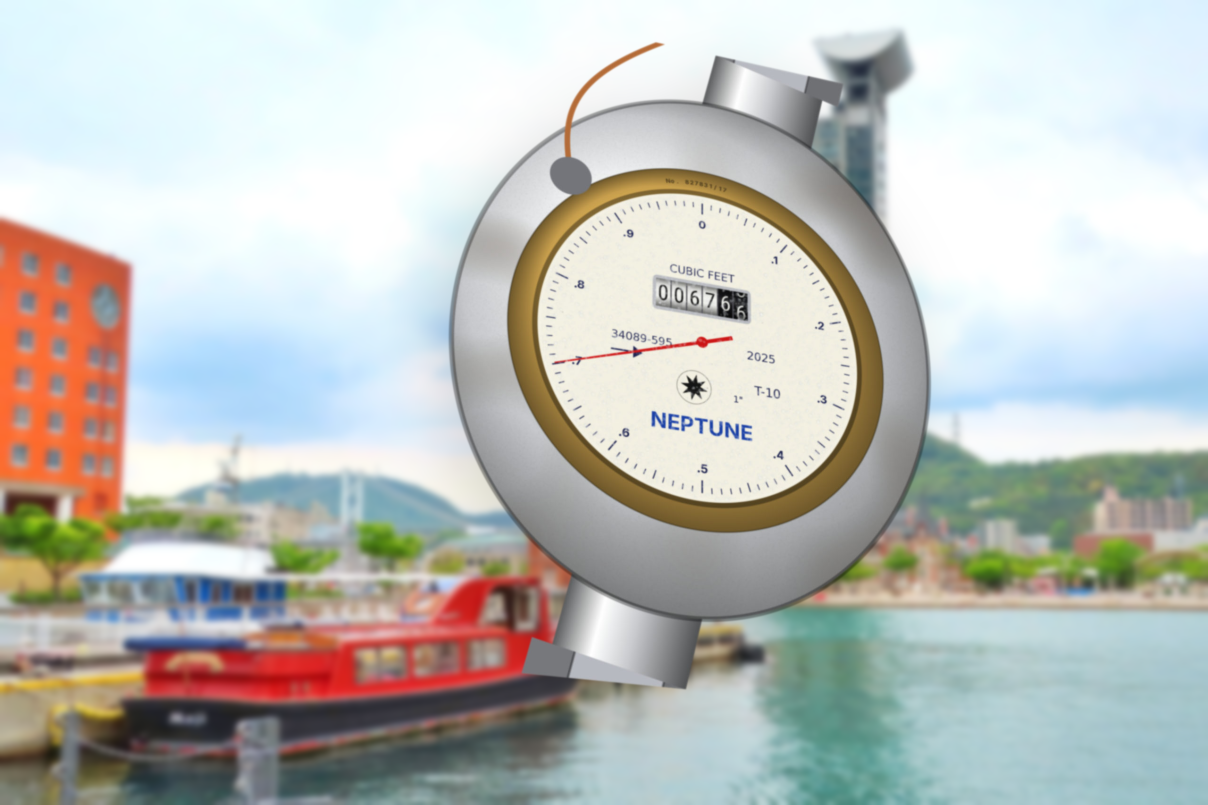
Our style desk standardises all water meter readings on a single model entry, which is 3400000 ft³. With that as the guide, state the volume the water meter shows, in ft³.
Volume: 6765.70 ft³
